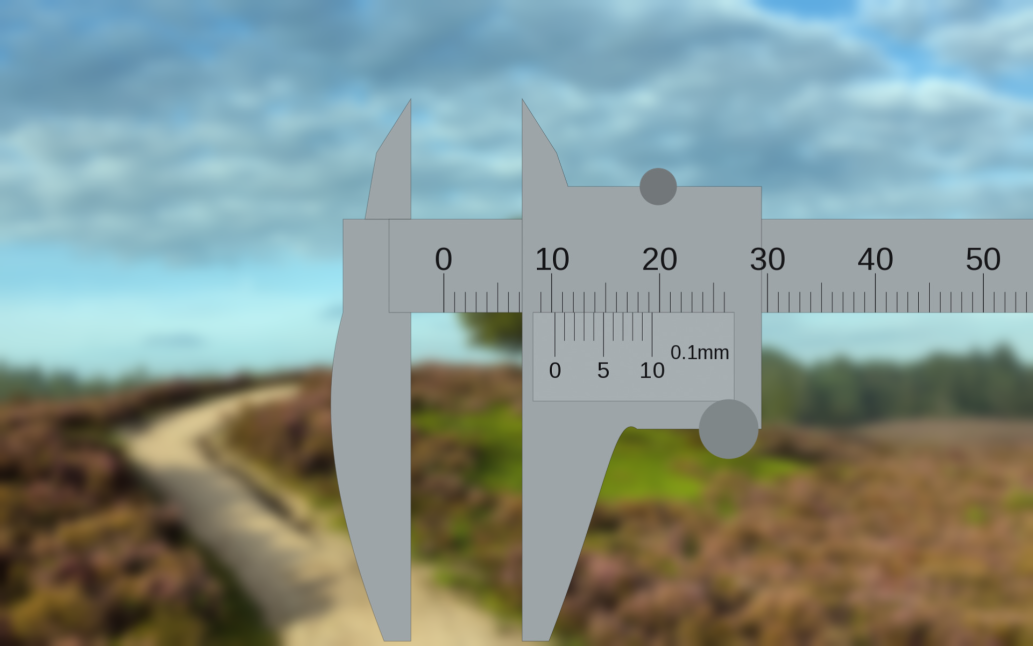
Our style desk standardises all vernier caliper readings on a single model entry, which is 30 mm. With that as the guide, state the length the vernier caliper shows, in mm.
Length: 10.3 mm
